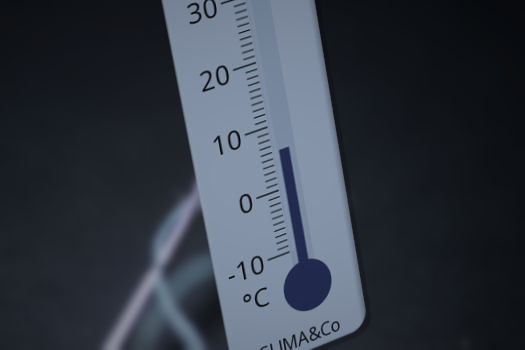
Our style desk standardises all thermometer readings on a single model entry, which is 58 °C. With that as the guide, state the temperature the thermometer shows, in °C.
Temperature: 6 °C
